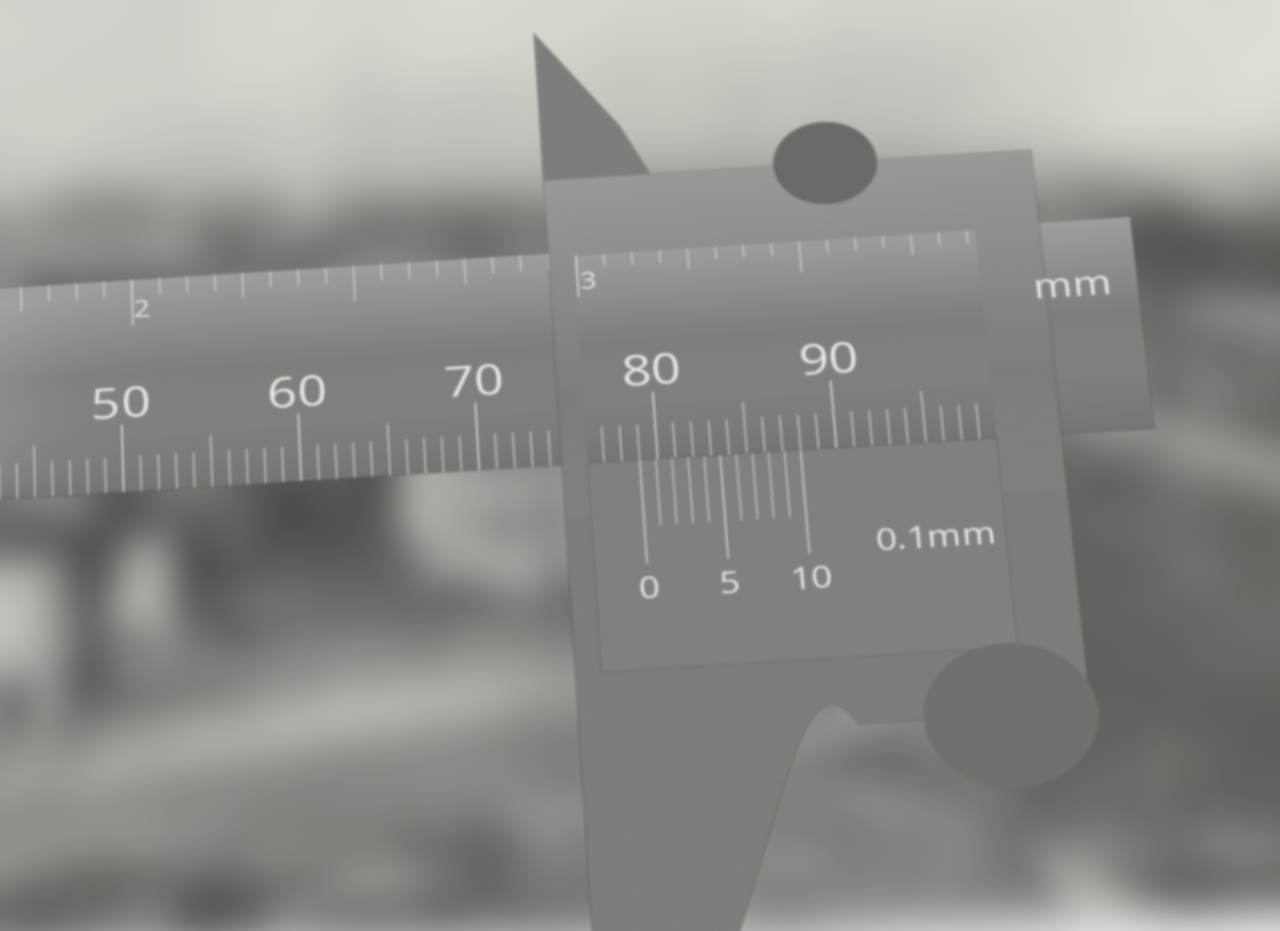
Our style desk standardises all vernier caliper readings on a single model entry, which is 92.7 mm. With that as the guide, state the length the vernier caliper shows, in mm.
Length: 79.0 mm
